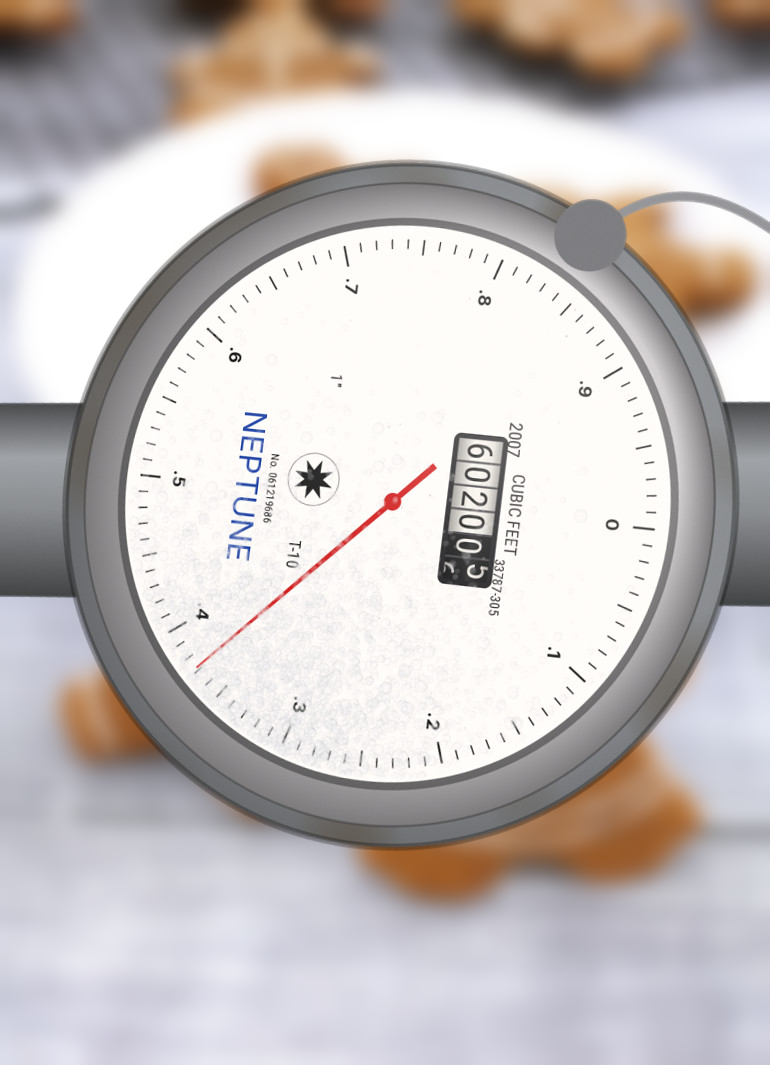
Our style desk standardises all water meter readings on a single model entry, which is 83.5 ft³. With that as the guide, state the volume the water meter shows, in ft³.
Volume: 602005.37 ft³
